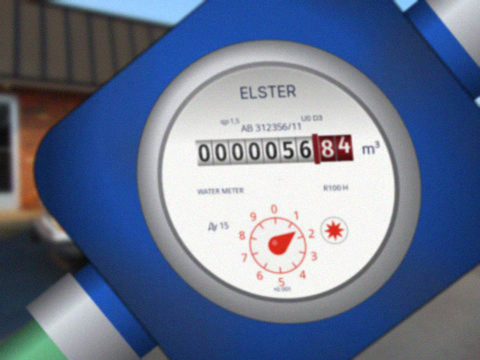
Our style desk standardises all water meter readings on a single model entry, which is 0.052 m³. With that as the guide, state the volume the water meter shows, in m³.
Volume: 56.841 m³
